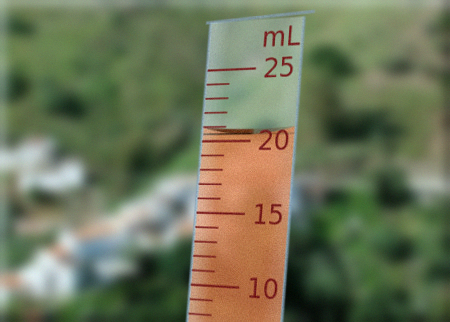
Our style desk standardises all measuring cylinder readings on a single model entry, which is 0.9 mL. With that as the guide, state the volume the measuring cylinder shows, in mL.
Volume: 20.5 mL
